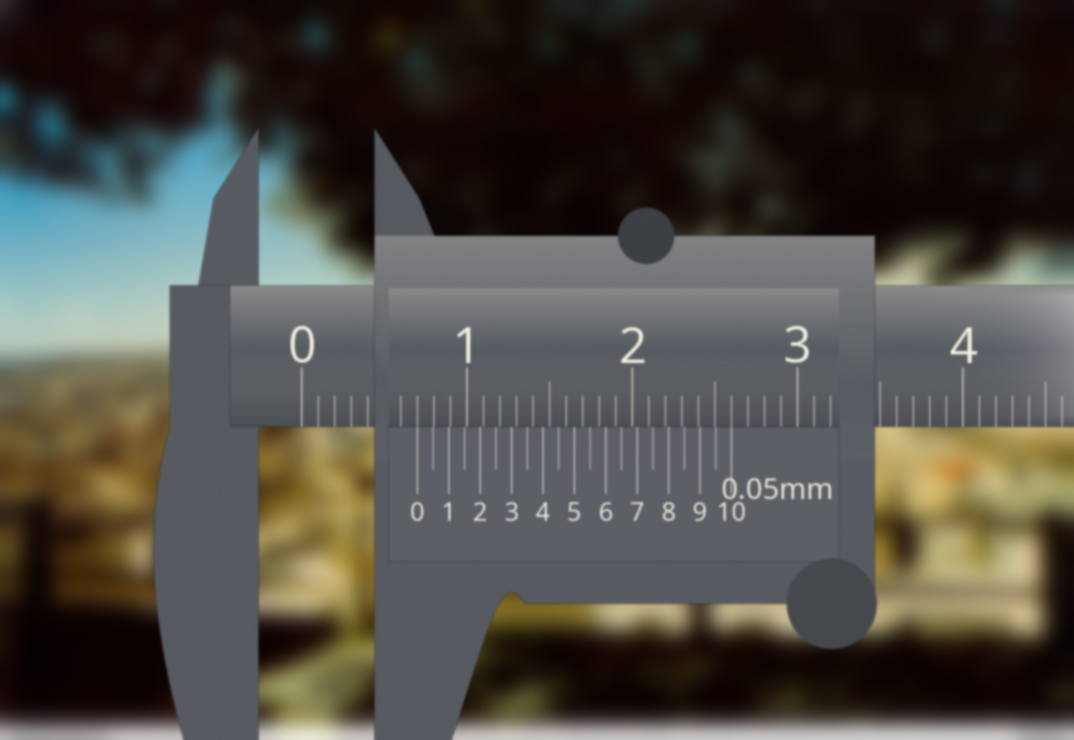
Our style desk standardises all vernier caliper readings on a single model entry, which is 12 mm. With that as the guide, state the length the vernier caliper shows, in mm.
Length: 7.0 mm
